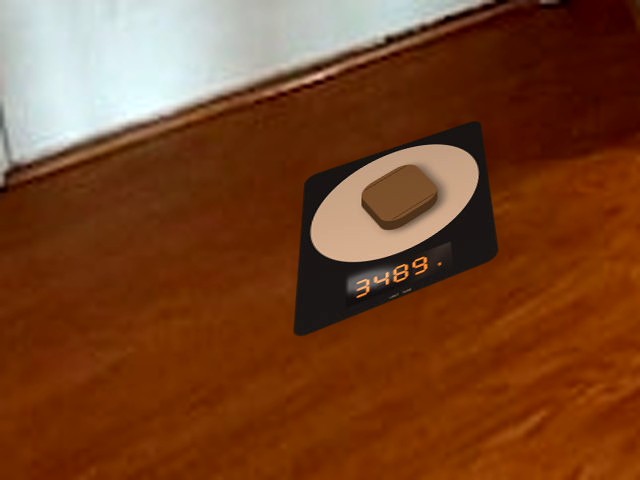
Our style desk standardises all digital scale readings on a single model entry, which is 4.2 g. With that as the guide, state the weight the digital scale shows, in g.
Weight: 3489 g
